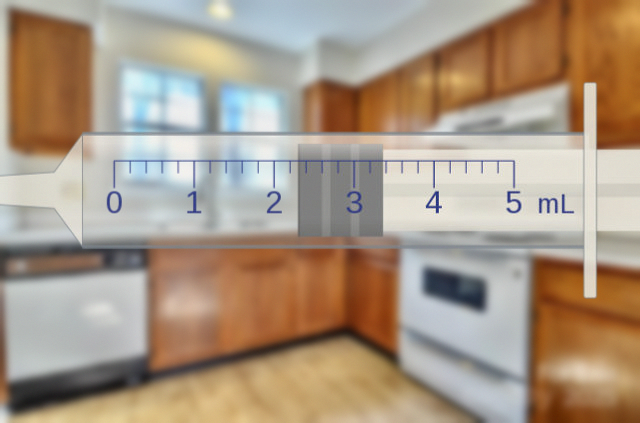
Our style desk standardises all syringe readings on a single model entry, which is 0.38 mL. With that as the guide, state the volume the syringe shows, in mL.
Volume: 2.3 mL
